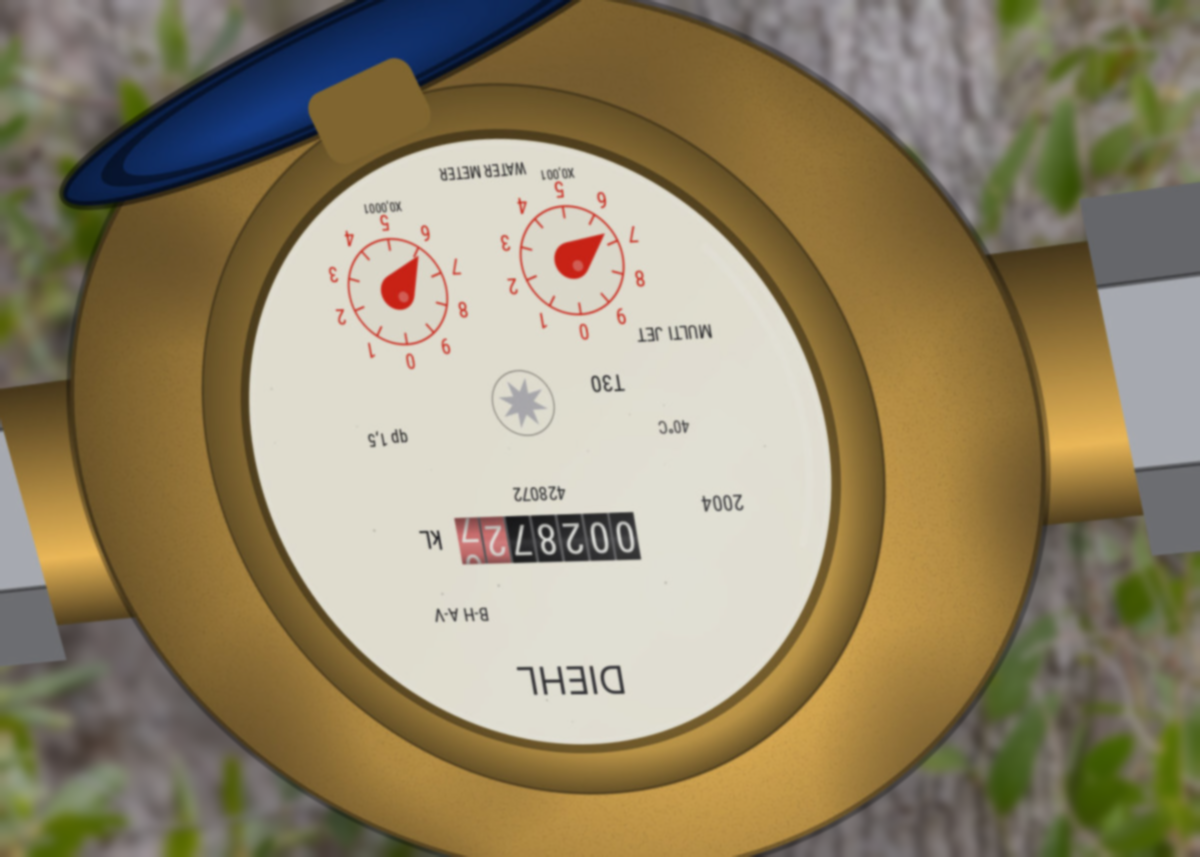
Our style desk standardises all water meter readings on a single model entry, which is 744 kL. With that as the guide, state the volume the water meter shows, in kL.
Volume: 287.2666 kL
